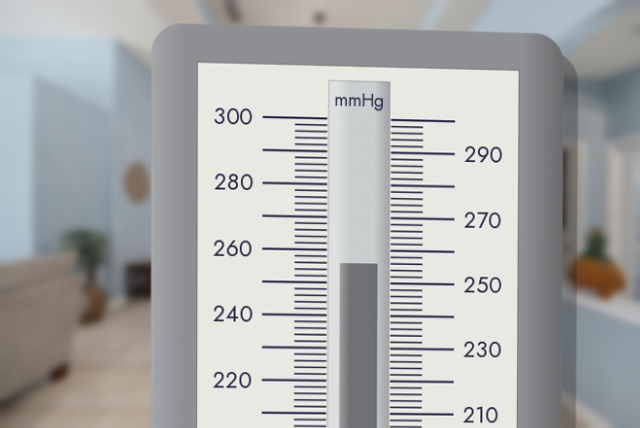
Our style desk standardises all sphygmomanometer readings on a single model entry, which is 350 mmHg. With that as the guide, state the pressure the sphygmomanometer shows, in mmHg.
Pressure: 256 mmHg
